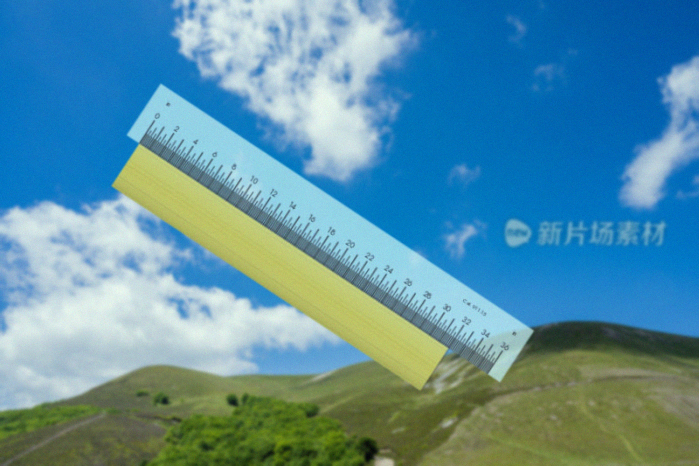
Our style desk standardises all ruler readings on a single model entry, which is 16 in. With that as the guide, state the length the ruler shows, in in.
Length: 32 in
